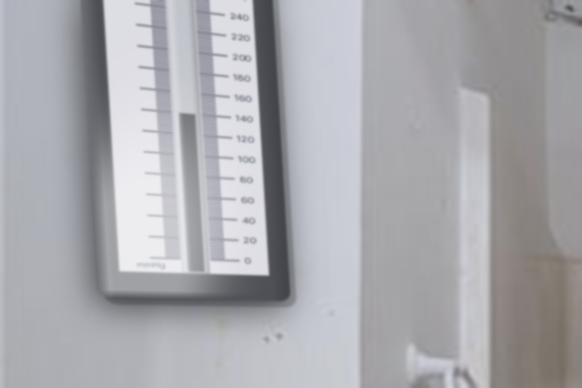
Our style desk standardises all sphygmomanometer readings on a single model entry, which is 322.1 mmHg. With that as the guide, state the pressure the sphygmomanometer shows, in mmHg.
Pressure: 140 mmHg
